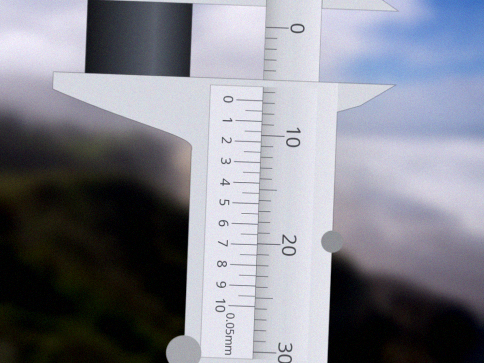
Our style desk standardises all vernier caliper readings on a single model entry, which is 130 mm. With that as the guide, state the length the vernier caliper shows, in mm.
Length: 6.8 mm
